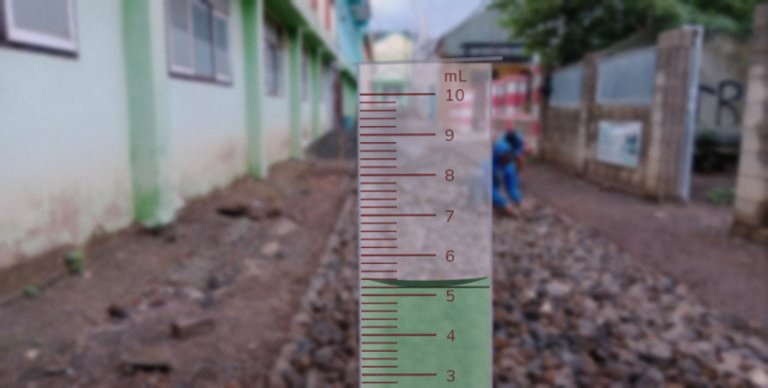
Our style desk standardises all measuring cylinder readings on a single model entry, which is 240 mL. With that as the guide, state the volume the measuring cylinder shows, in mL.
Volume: 5.2 mL
